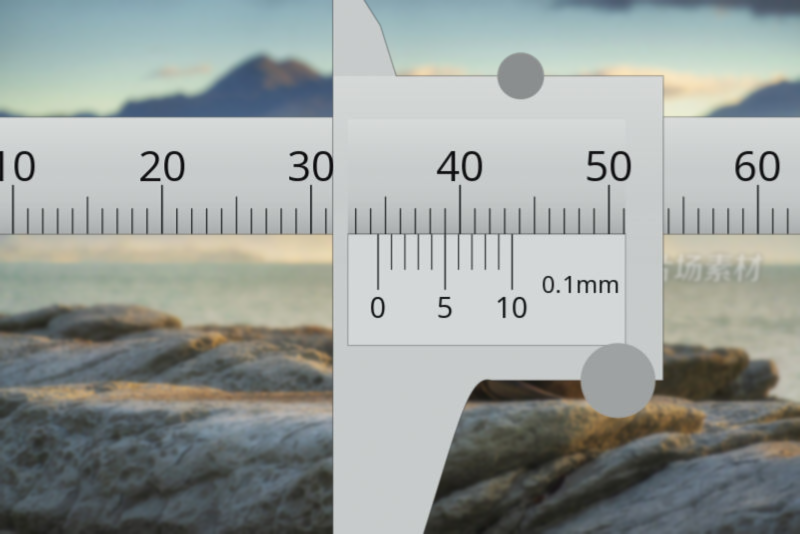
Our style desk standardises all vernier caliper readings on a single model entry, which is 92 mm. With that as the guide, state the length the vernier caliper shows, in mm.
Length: 34.5 mm
